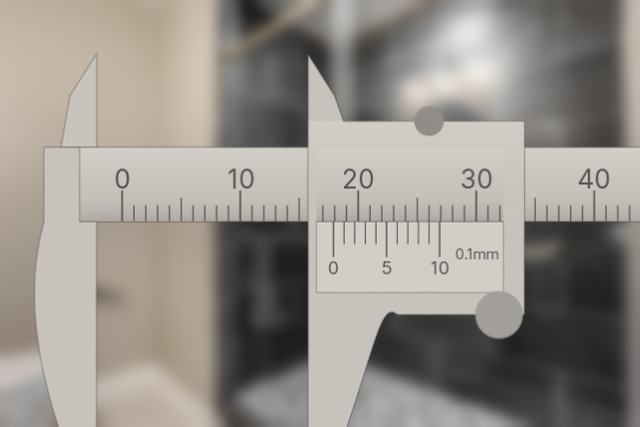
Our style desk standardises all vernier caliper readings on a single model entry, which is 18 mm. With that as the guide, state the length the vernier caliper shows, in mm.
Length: 17.9 mm
